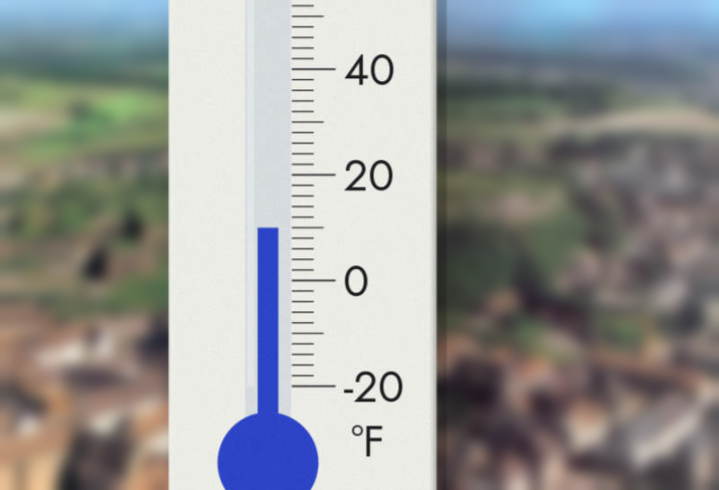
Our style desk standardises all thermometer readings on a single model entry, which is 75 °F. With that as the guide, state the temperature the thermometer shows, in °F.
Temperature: 10 °F
